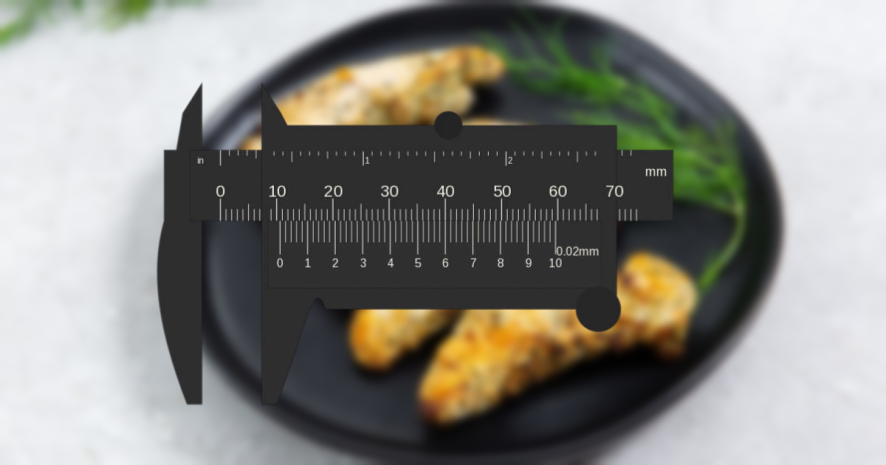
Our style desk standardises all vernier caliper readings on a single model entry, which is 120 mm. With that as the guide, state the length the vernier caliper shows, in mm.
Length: 10.6 mm
